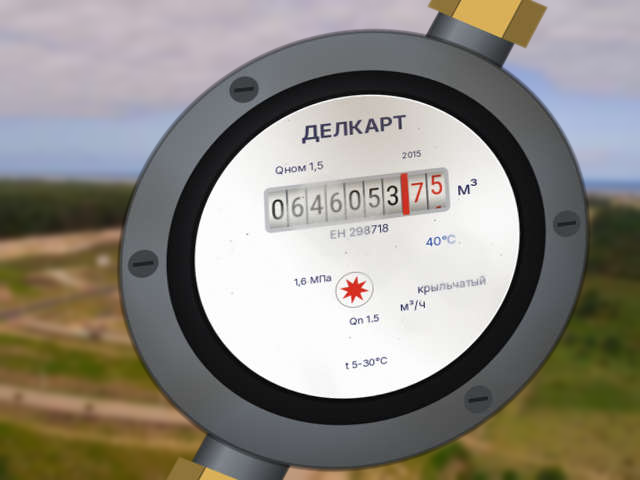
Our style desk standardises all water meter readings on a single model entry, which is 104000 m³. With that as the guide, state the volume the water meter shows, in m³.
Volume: 646053.75 m³
